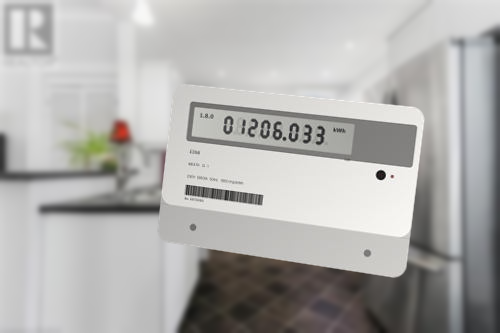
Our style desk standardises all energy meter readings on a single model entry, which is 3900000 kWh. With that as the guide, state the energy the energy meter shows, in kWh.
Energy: 1206.033 kWh
